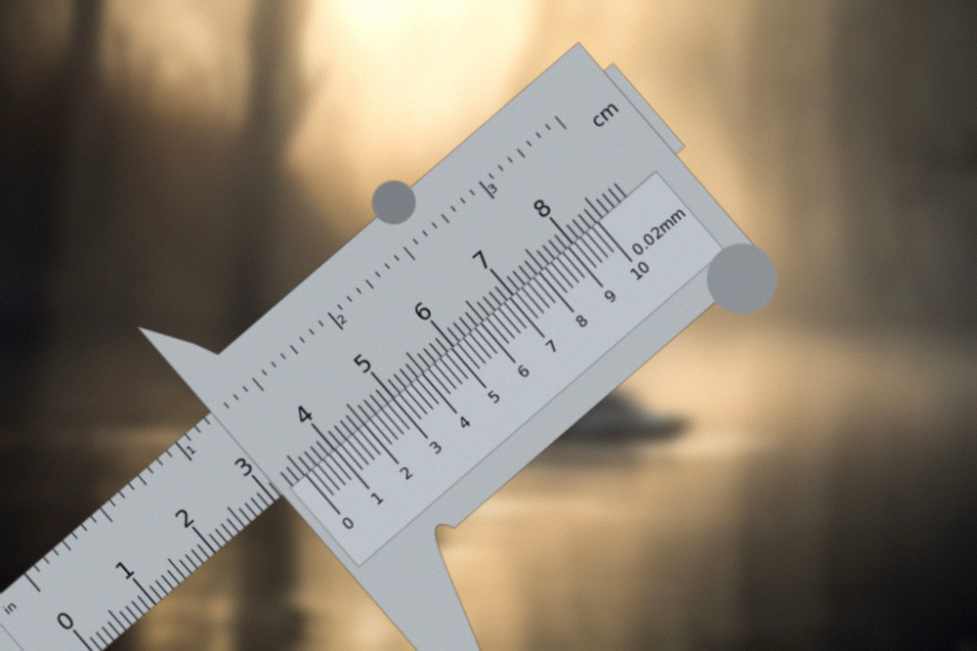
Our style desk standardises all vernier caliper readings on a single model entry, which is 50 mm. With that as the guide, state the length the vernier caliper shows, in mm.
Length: 35.2 mm
